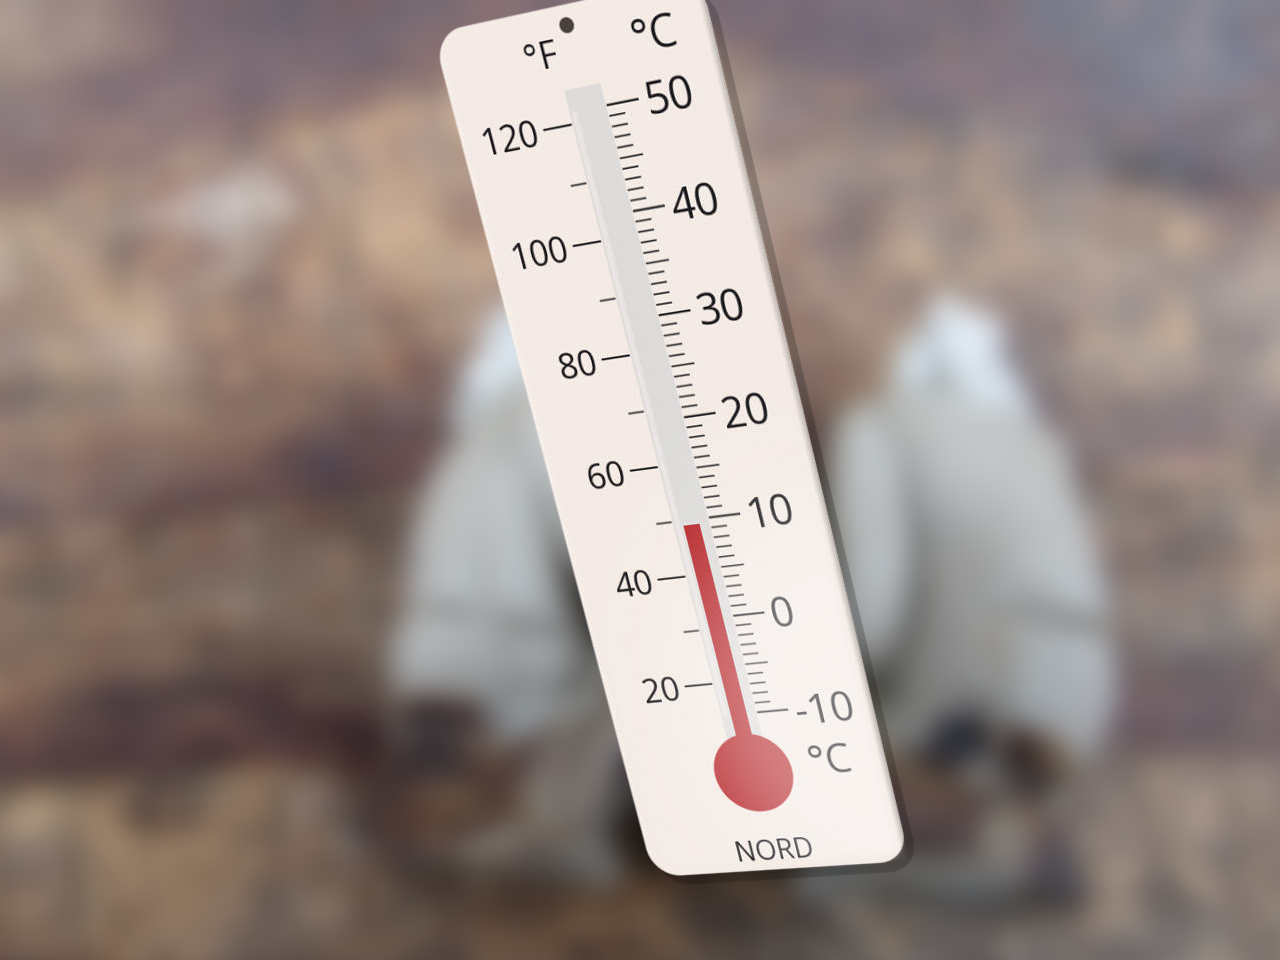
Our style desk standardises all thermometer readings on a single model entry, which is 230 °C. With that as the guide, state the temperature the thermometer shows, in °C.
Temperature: 9.5 °C
